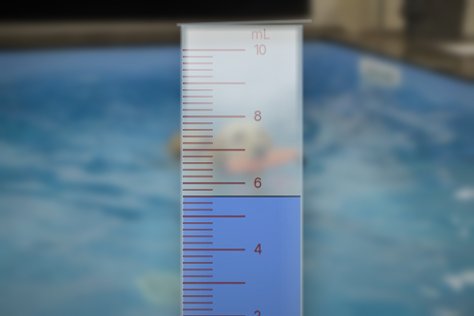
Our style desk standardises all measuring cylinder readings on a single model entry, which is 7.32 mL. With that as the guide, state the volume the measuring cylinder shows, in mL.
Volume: 5.6 mL
